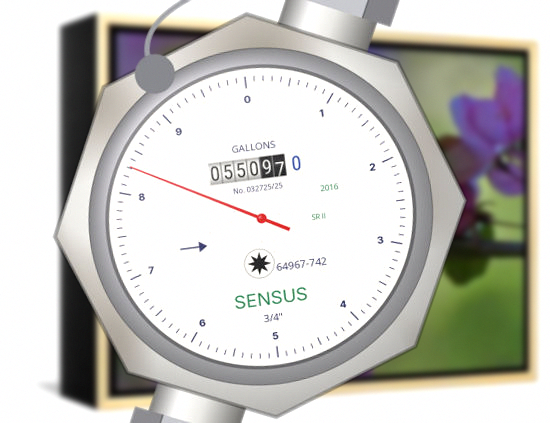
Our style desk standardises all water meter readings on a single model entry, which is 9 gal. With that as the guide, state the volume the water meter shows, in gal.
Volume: 550968.3 gal
